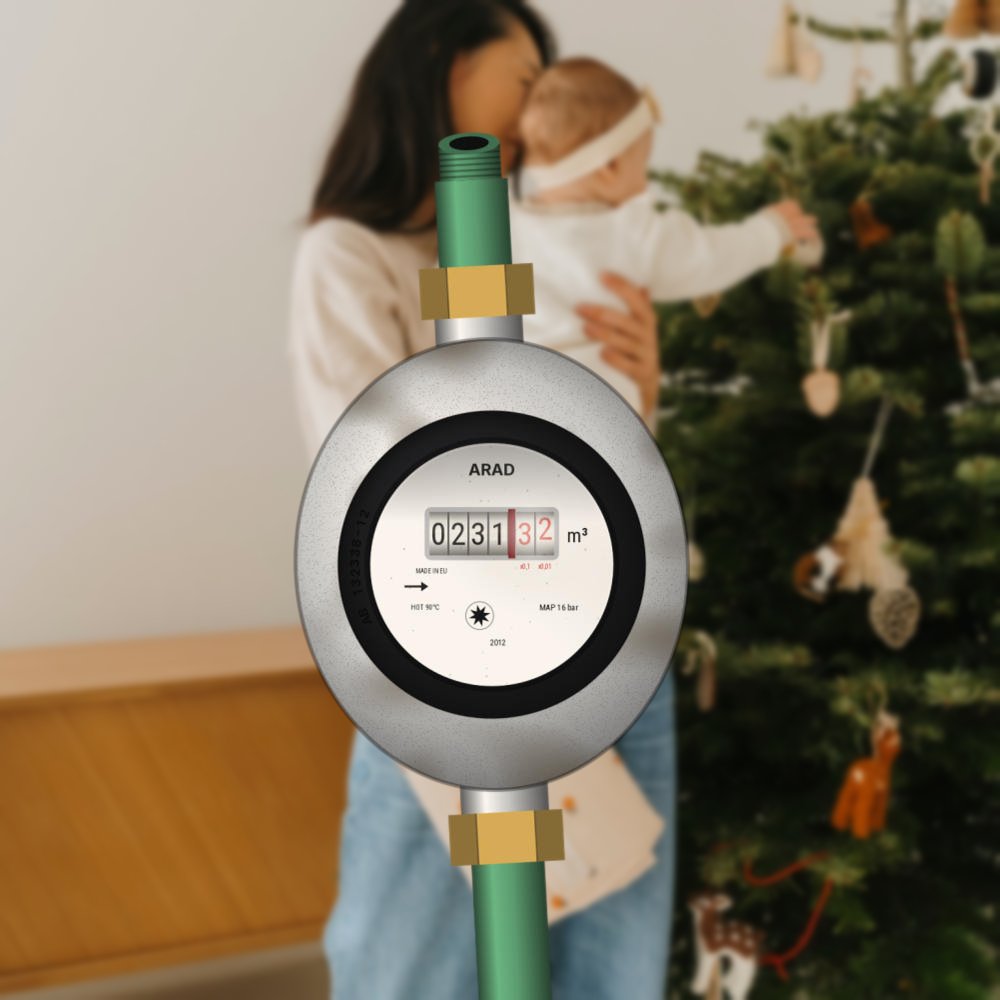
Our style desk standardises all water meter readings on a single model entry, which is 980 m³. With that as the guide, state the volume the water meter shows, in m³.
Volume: 231.32 m³
